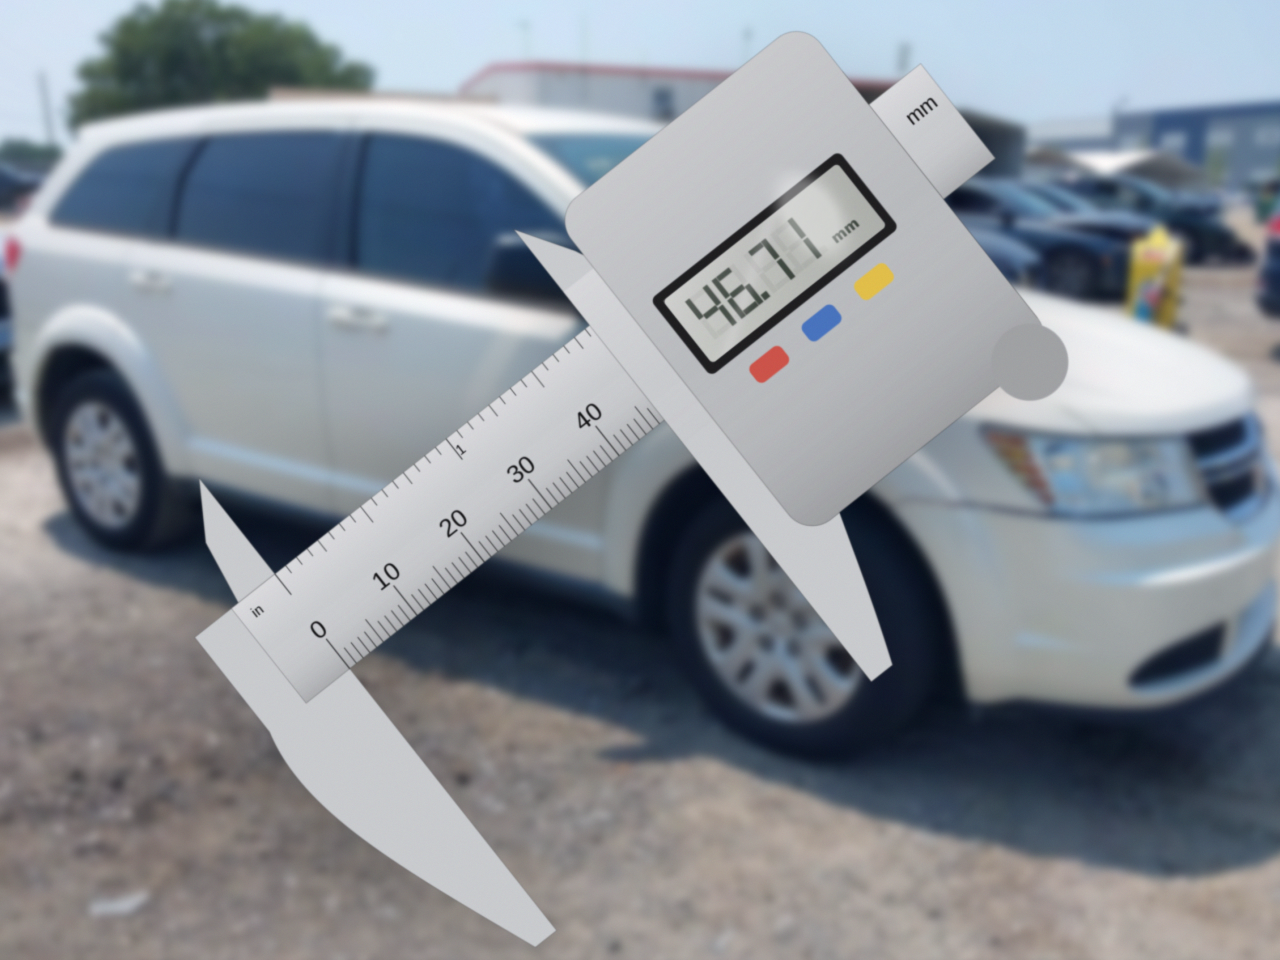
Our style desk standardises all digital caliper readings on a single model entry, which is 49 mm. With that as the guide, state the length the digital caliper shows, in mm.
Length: 46.71 mm
